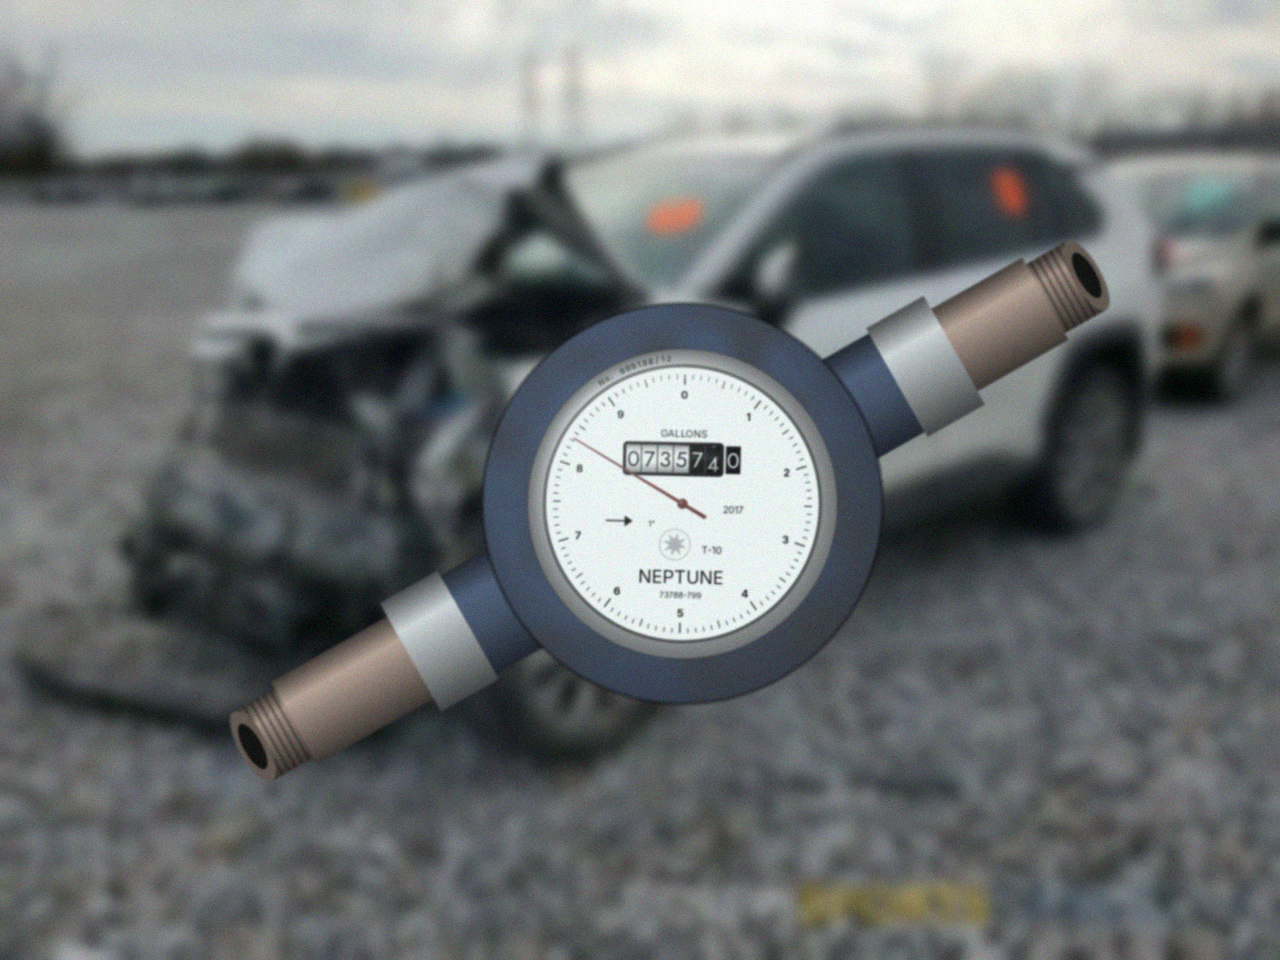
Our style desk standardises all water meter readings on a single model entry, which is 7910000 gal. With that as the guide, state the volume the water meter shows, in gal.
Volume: 735738.3 gal
